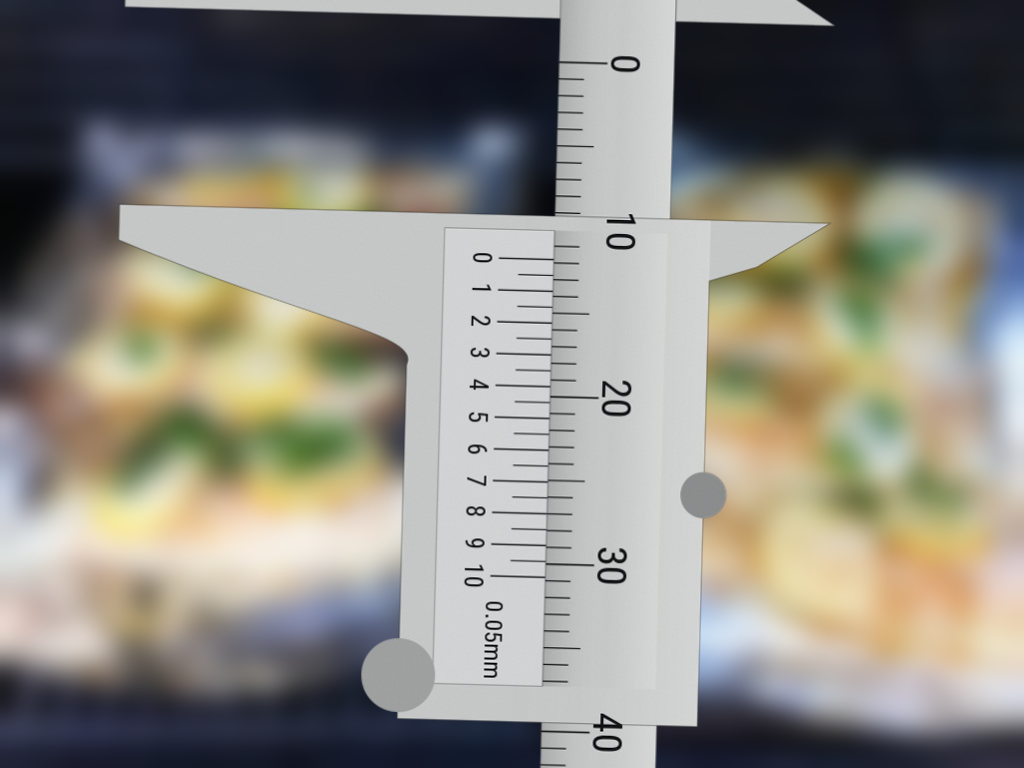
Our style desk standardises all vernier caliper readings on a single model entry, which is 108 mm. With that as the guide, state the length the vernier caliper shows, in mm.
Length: 11.8 mm
